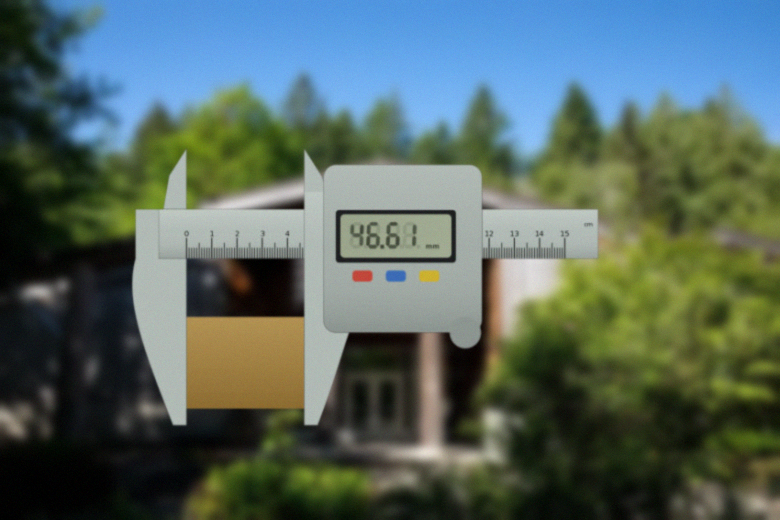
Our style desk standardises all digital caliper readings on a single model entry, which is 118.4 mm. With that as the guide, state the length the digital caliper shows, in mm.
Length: 46.61 mm
